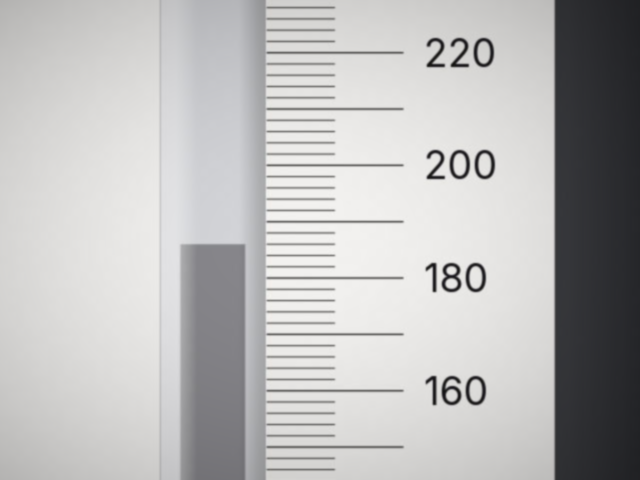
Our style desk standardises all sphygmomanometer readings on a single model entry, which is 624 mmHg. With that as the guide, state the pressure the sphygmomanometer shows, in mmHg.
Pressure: 186 mmHg
